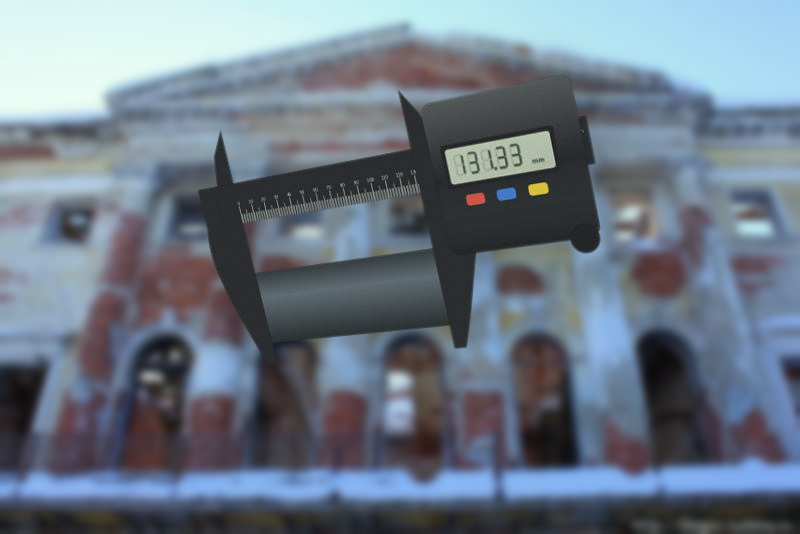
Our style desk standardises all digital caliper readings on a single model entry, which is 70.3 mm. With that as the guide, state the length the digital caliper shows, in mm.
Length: 131.33 mm
